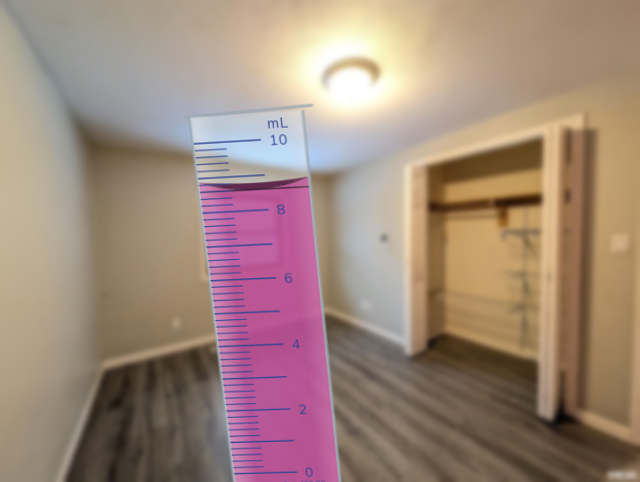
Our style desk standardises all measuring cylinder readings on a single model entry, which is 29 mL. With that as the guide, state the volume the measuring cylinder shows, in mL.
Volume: 8.6 mL
